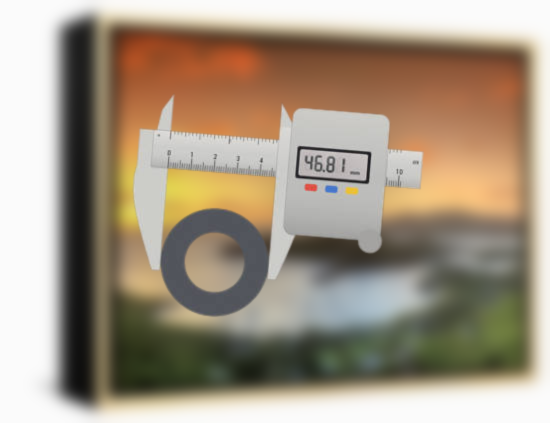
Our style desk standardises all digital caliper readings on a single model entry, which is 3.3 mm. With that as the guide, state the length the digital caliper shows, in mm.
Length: 46.81 mm
